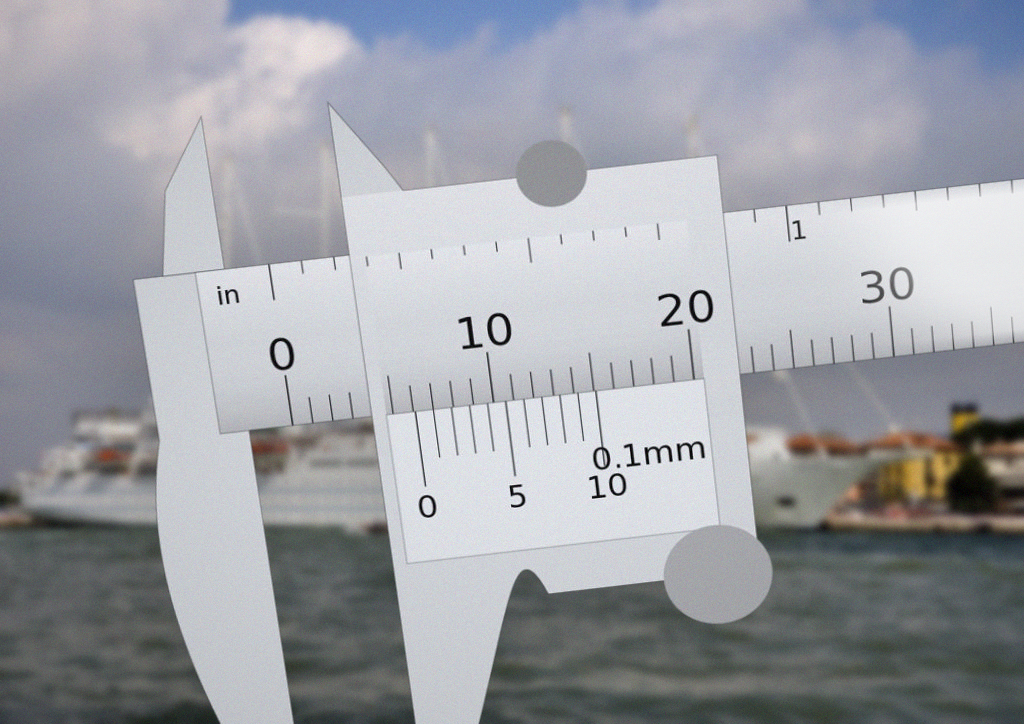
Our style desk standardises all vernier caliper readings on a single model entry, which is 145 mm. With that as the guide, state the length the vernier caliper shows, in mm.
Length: 6.1 mm
